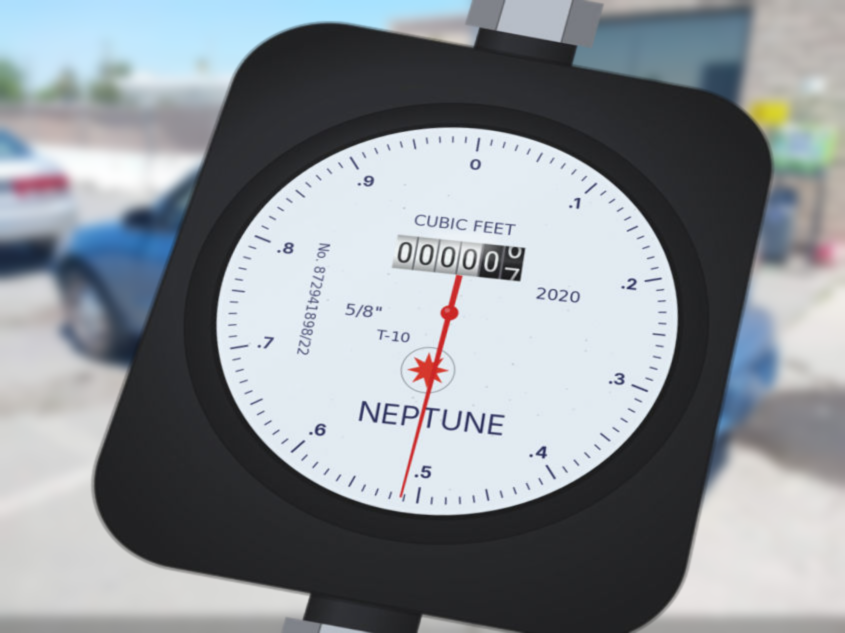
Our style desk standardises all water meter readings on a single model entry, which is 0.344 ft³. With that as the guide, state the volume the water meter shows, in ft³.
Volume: 6.51 ft³
